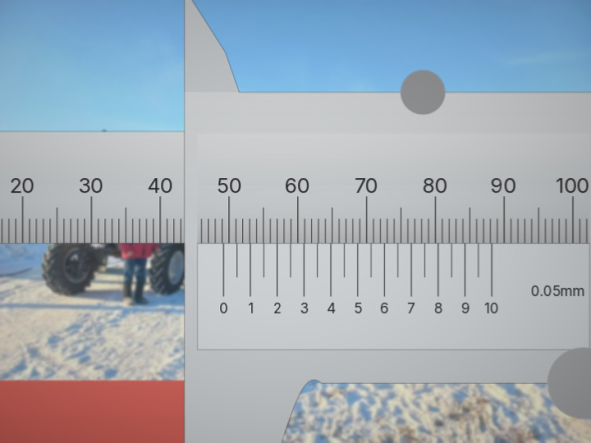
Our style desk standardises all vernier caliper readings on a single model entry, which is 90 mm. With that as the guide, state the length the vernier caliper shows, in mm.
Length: 49.2 mm
